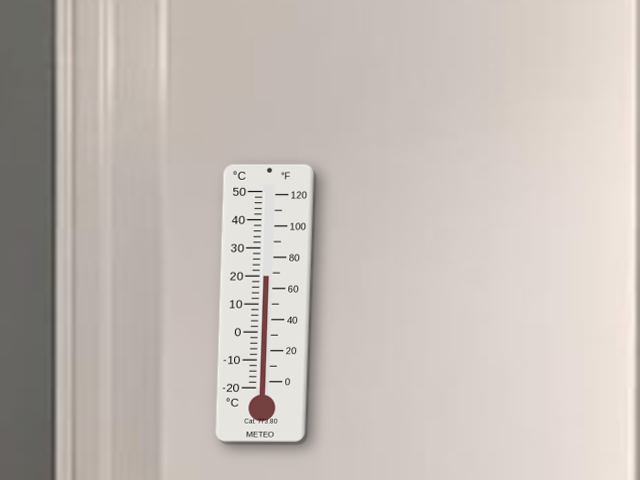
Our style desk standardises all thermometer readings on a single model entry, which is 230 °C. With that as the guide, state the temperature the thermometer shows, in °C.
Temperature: 20 °C
